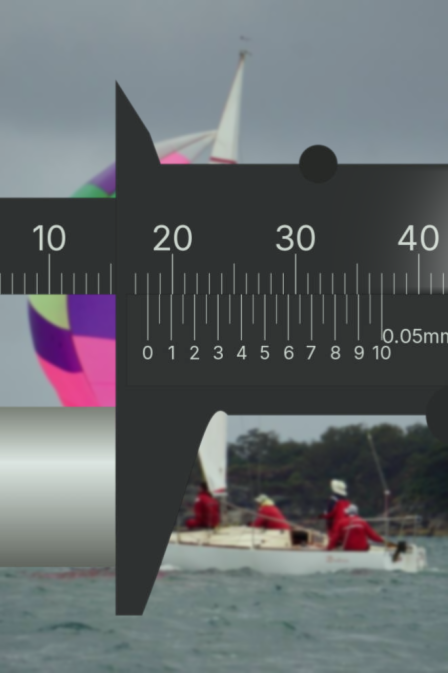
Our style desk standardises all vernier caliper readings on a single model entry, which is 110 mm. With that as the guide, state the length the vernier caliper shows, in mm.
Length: 18.0 mm
